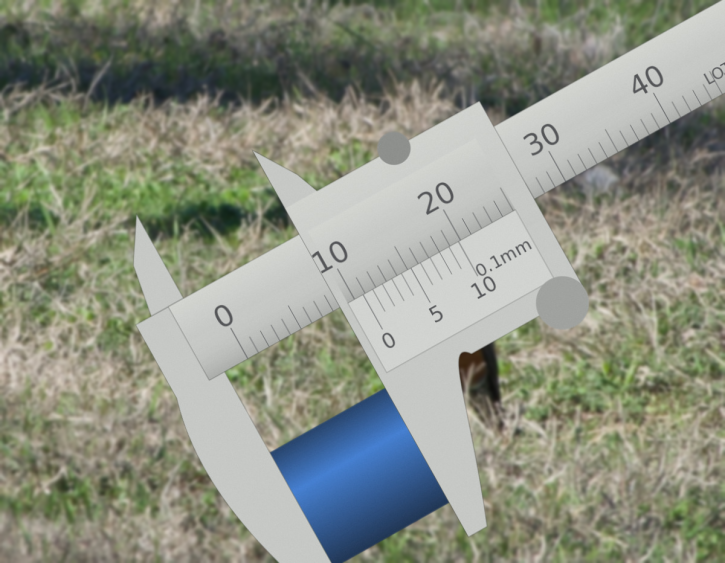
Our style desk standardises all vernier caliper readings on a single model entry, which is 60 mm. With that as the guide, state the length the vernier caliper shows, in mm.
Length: 10.8 mm
